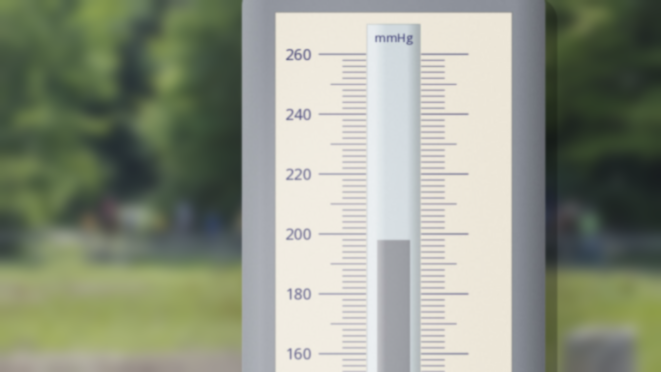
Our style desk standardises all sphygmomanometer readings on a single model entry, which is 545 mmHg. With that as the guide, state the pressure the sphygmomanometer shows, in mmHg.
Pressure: 198 mmHg
